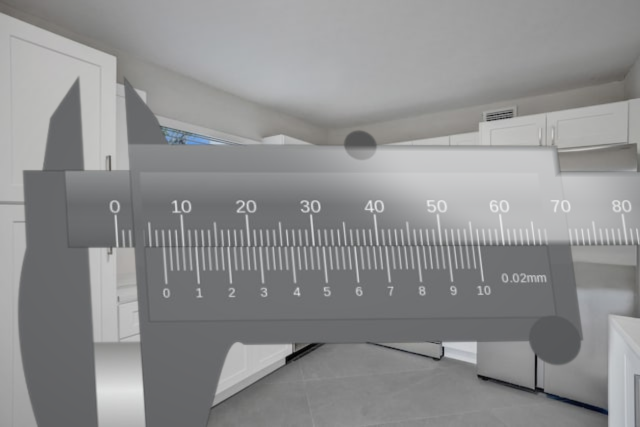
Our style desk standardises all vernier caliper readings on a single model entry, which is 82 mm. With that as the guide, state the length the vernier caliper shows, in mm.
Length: 7.0 mm
